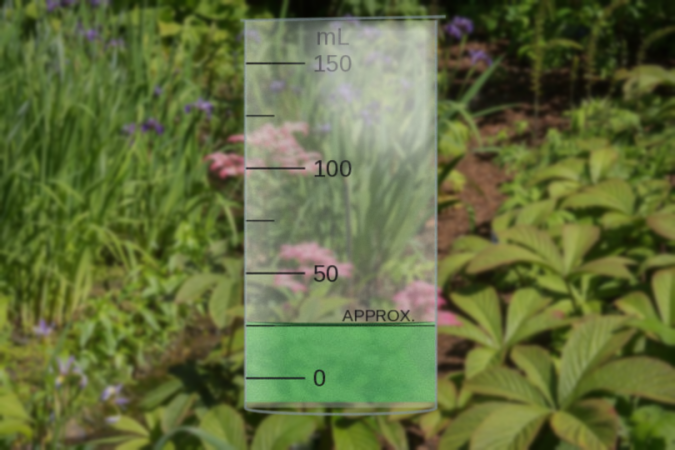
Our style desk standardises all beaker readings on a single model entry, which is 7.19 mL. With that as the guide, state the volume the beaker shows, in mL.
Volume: 25 mL
